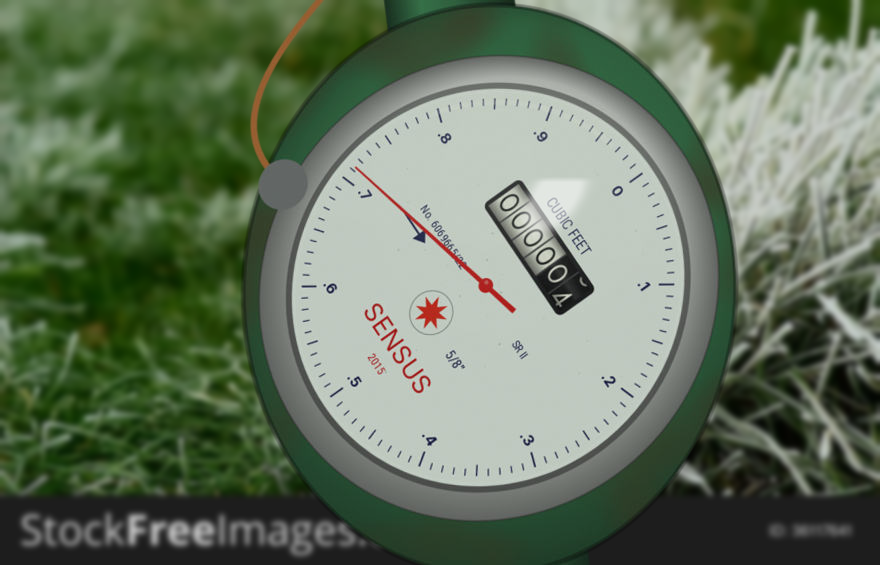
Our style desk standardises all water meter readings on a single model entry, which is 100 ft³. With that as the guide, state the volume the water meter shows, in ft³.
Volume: 3.71 ft³
